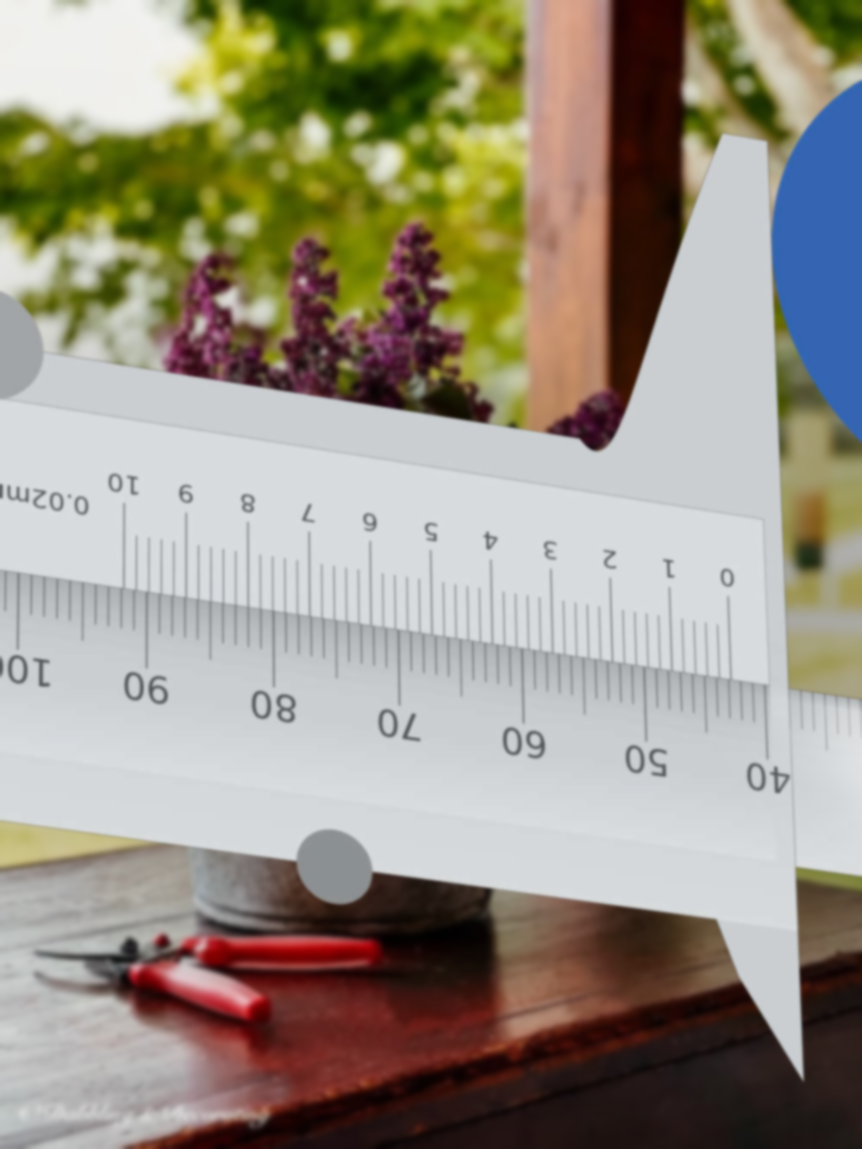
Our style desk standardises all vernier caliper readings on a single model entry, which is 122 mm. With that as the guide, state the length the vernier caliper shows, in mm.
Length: 42.8 mm
